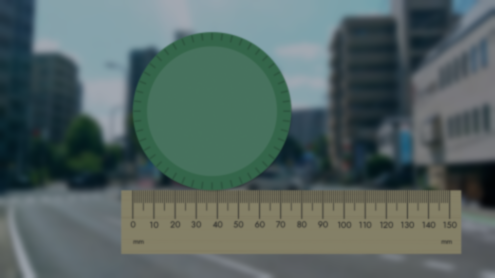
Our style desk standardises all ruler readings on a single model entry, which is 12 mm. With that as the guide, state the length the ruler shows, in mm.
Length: 75 mm
